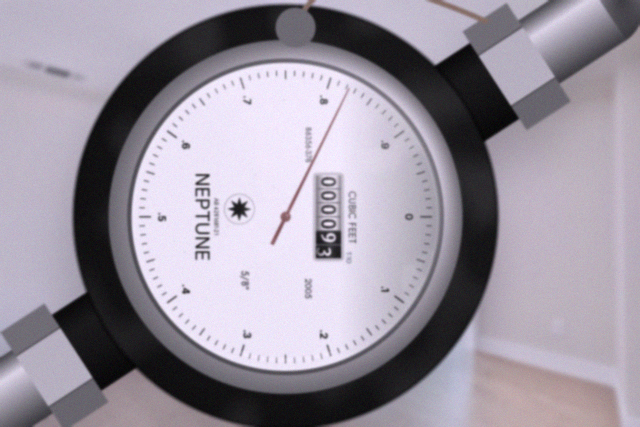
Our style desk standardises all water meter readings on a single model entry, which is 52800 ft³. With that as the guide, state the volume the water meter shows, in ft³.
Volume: 92.82 ft³
